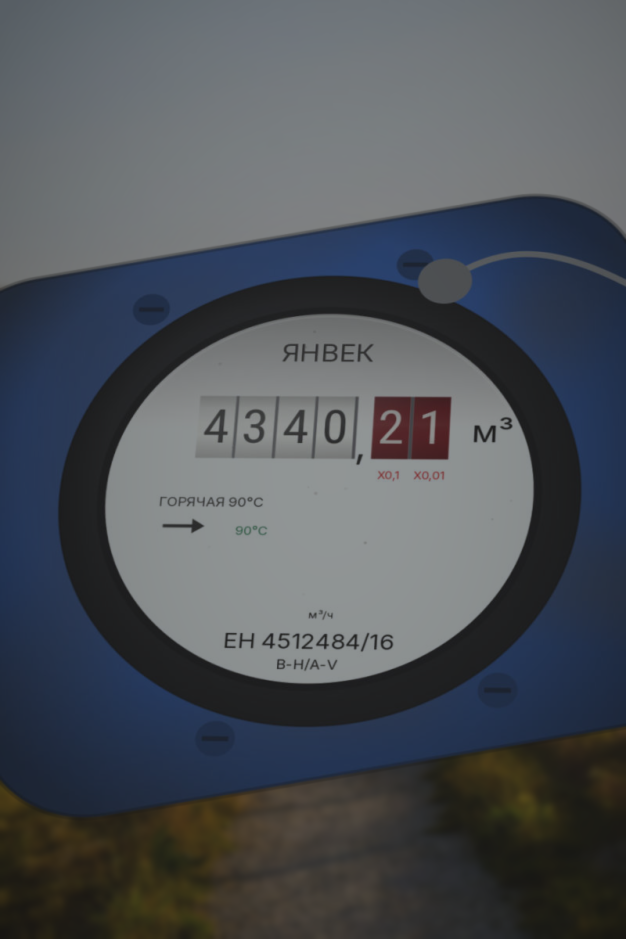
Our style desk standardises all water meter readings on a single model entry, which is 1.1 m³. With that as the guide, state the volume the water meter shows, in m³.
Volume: 4340.21 m³
